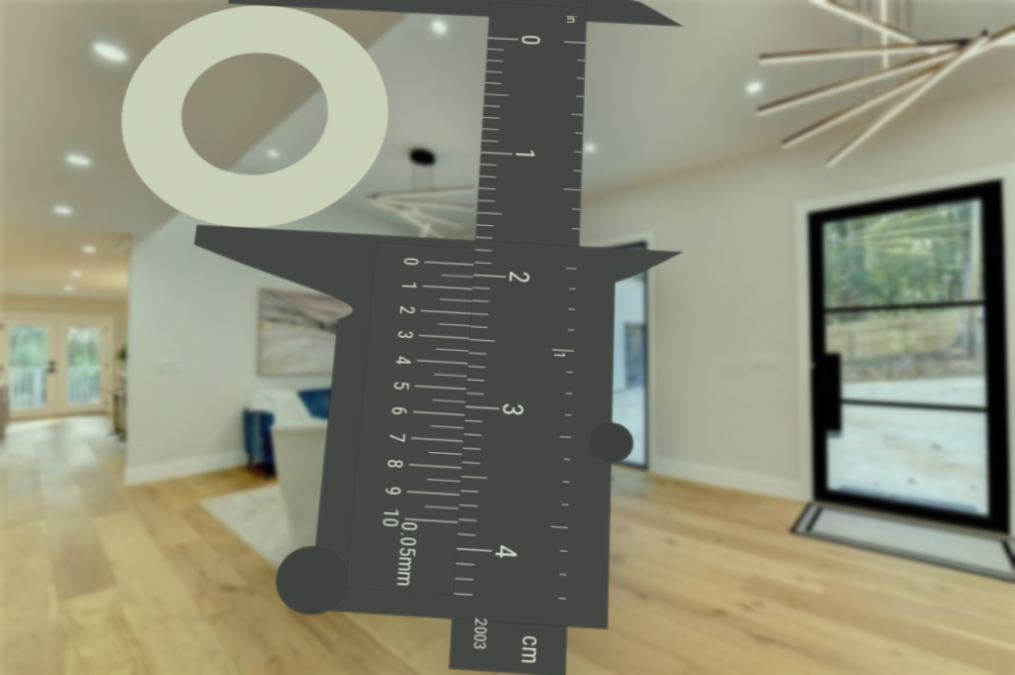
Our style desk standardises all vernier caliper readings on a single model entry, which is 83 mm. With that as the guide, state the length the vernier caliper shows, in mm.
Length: 19.2 mm
